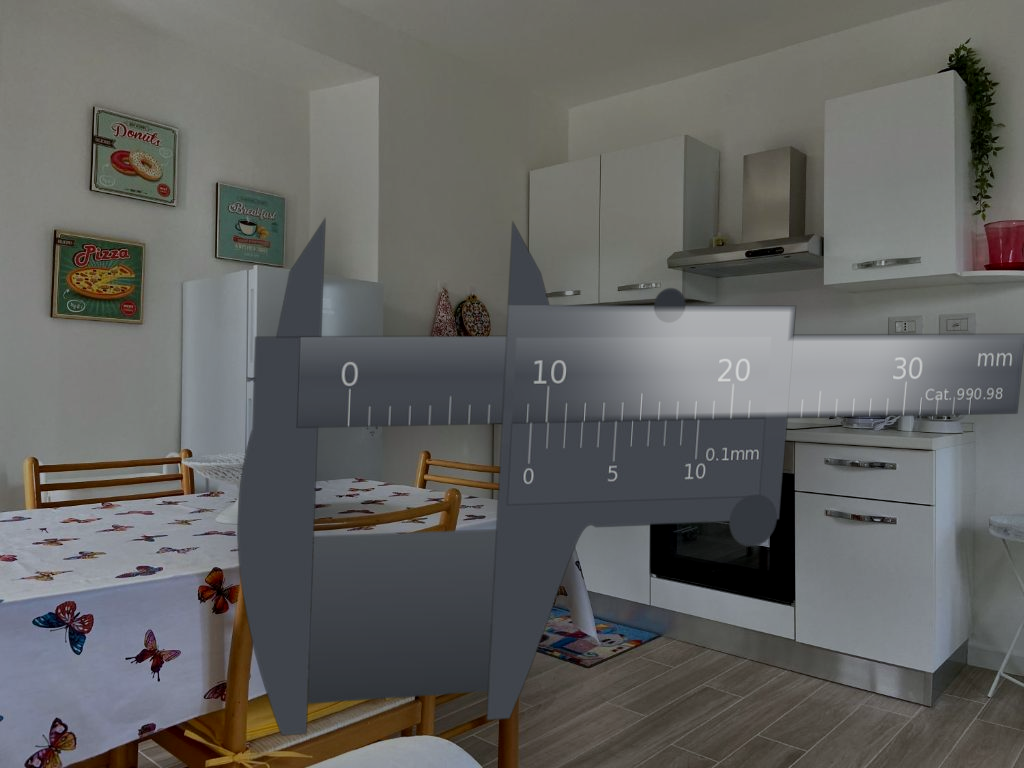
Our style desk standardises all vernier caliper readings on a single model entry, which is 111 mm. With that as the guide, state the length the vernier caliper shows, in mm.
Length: 9.2 mm
